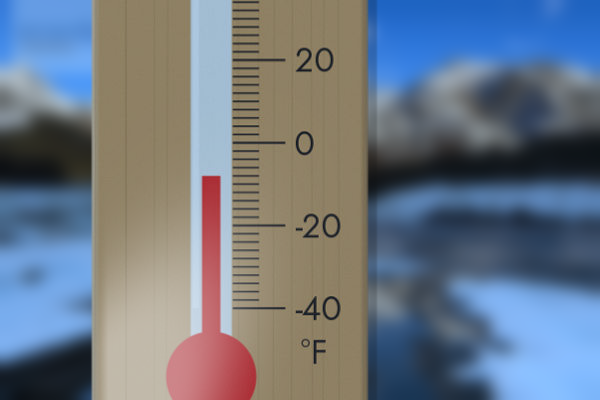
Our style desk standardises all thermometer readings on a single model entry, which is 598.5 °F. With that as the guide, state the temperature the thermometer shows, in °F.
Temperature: -8 °F
